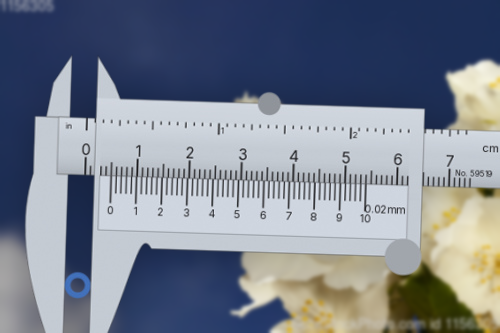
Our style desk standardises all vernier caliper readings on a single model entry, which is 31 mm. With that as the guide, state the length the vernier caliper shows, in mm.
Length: 5.0 mm
